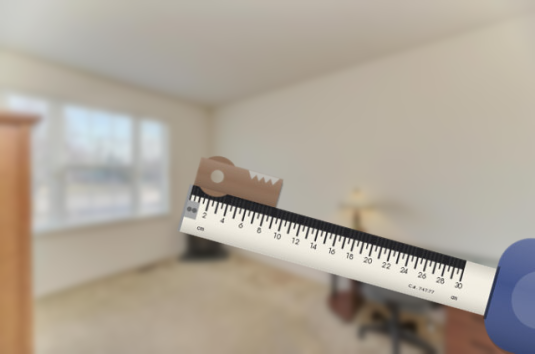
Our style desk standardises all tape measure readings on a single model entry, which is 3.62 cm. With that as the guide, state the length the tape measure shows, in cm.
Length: 9 cm
